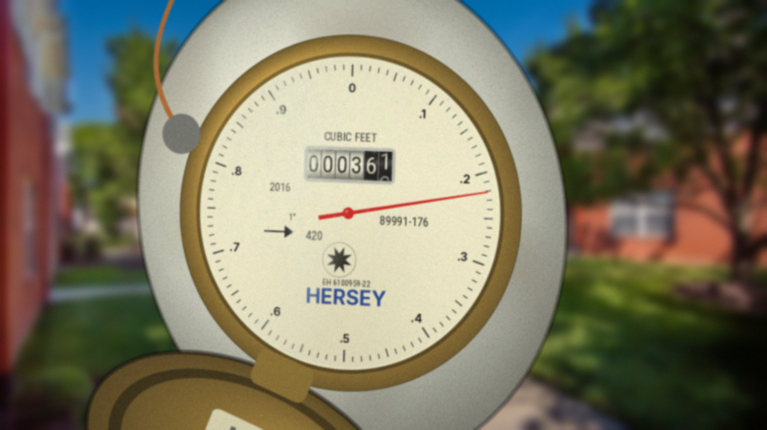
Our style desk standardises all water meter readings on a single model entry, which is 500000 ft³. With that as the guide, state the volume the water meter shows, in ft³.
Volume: 361.22 ft³
